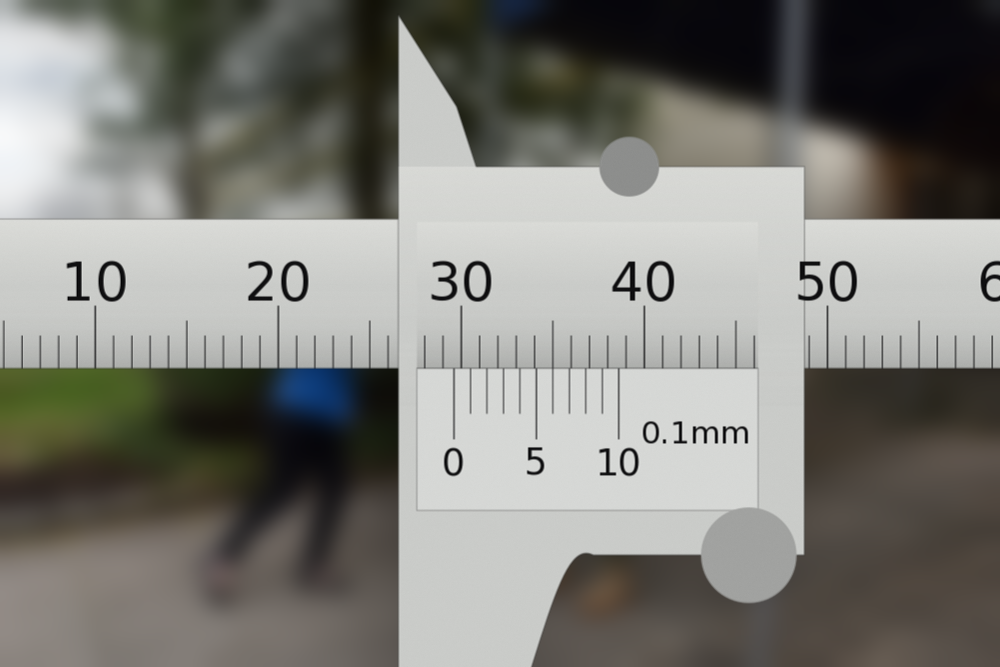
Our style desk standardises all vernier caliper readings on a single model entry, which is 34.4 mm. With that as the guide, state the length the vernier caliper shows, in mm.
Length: 29.6 mm
